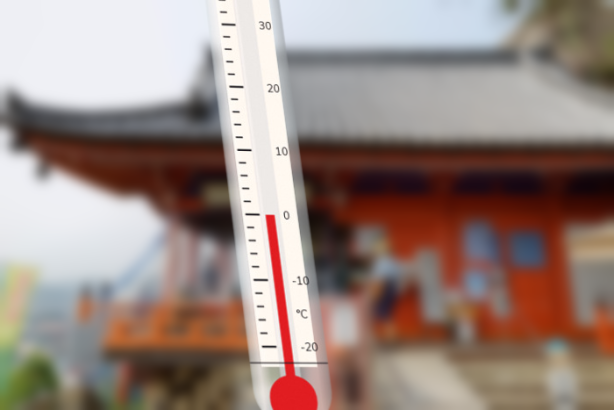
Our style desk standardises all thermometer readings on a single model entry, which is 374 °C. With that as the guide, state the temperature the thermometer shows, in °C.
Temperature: 0 °C
